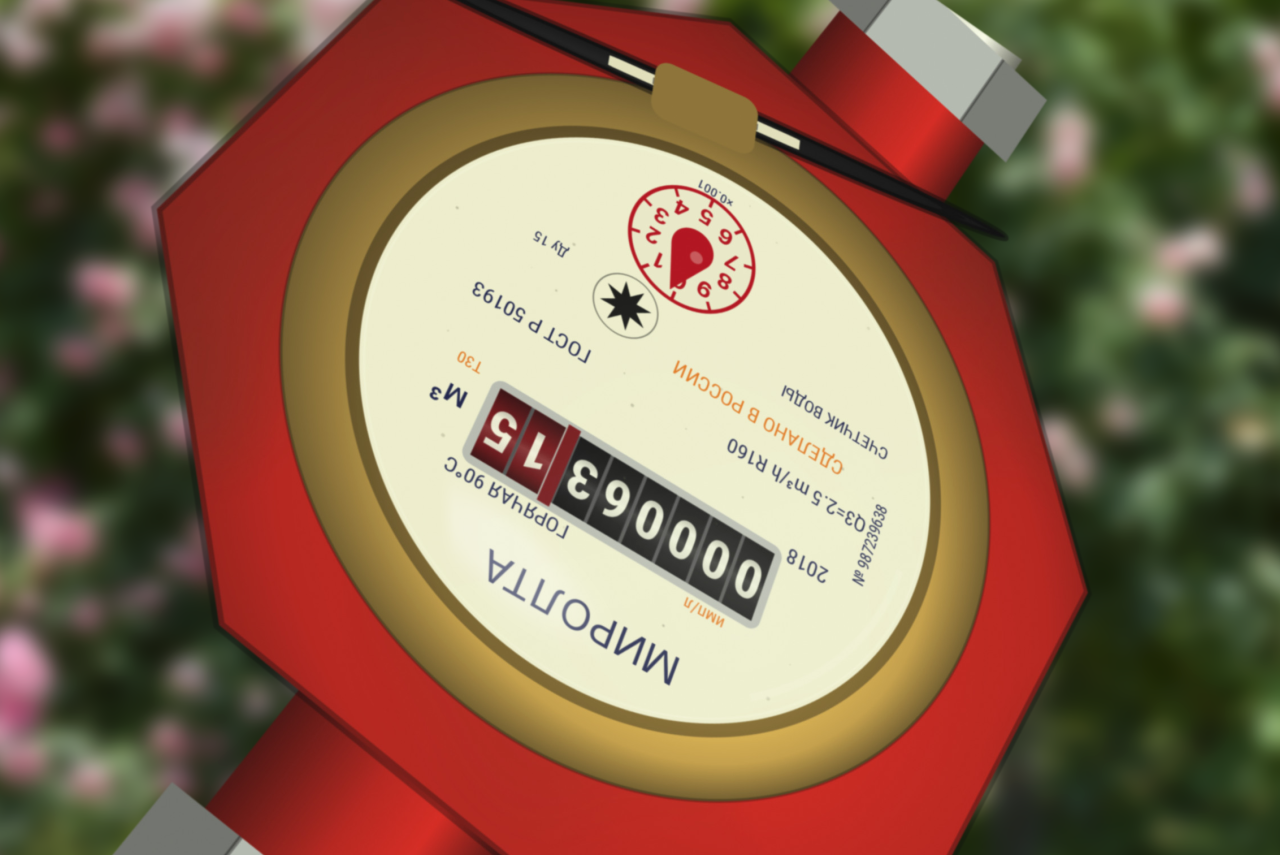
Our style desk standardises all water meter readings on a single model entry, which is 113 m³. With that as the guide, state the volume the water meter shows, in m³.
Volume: 63.150 m³
